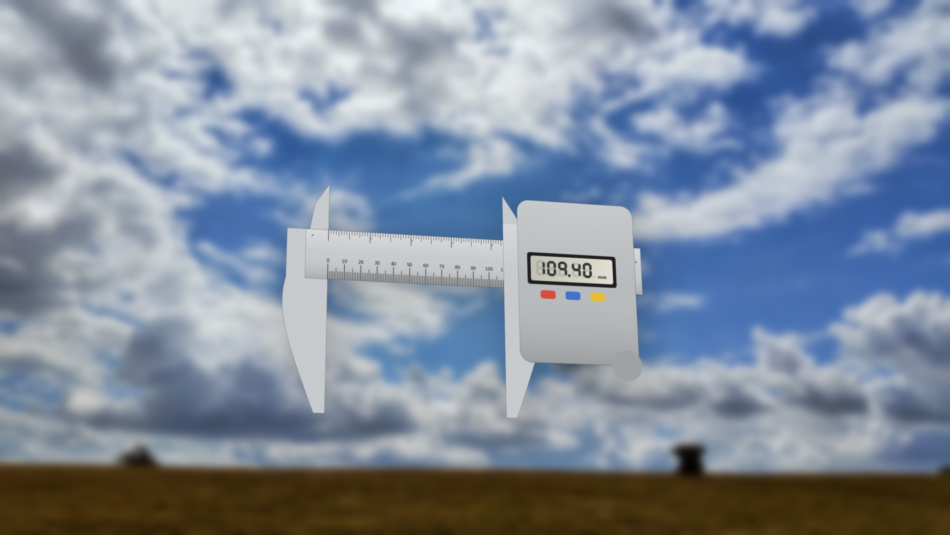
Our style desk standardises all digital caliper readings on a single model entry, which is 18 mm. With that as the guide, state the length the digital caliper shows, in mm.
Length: 109.40 mm
